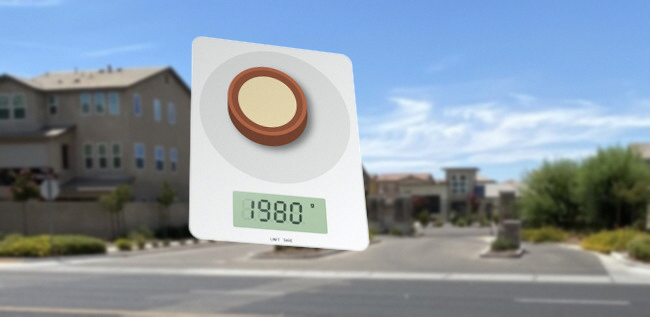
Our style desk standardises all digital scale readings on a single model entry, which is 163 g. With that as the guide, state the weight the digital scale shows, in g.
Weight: 1980 g
